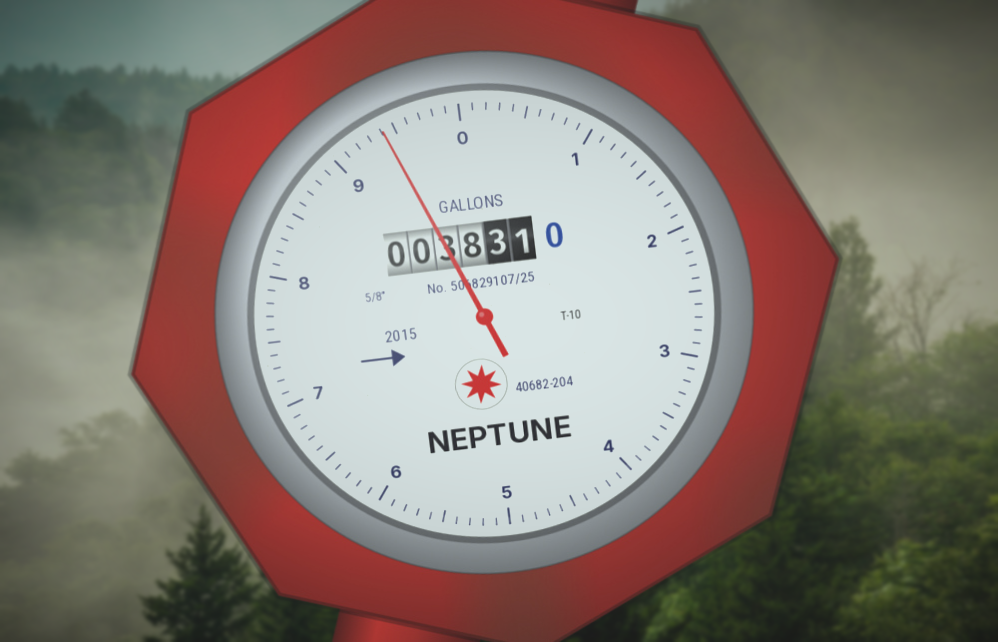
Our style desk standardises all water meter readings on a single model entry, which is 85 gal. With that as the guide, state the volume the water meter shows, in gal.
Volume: 38309.4 gal
